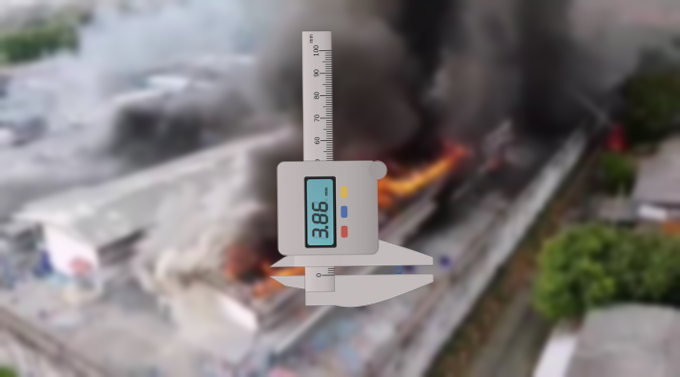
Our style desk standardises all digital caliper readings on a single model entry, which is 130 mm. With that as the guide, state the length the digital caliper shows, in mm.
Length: 3.86 mm
